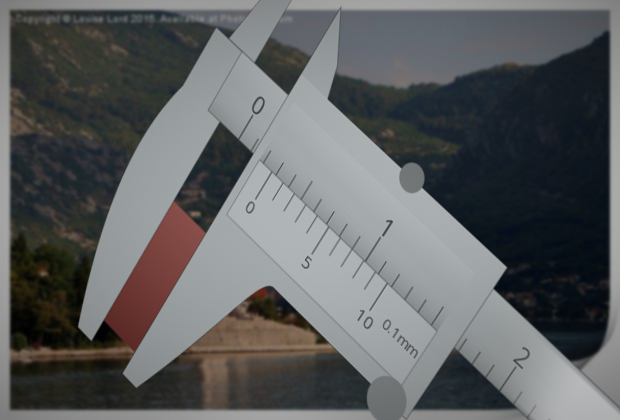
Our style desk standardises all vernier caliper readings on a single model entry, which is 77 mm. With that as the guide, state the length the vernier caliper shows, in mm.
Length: 2.7 mm
